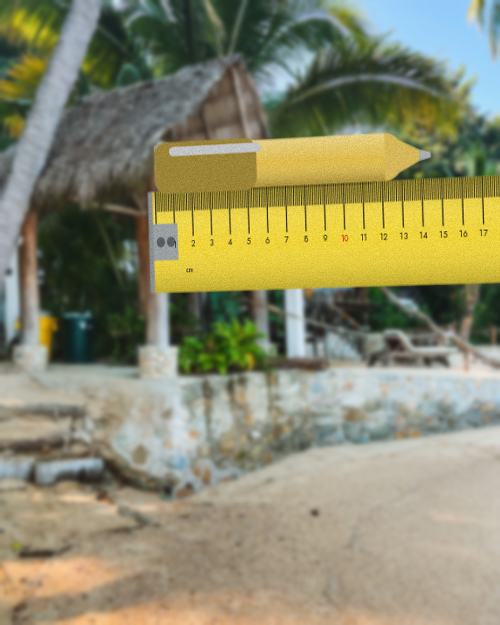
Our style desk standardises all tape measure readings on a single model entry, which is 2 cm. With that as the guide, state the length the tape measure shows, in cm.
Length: 14.5 cm
